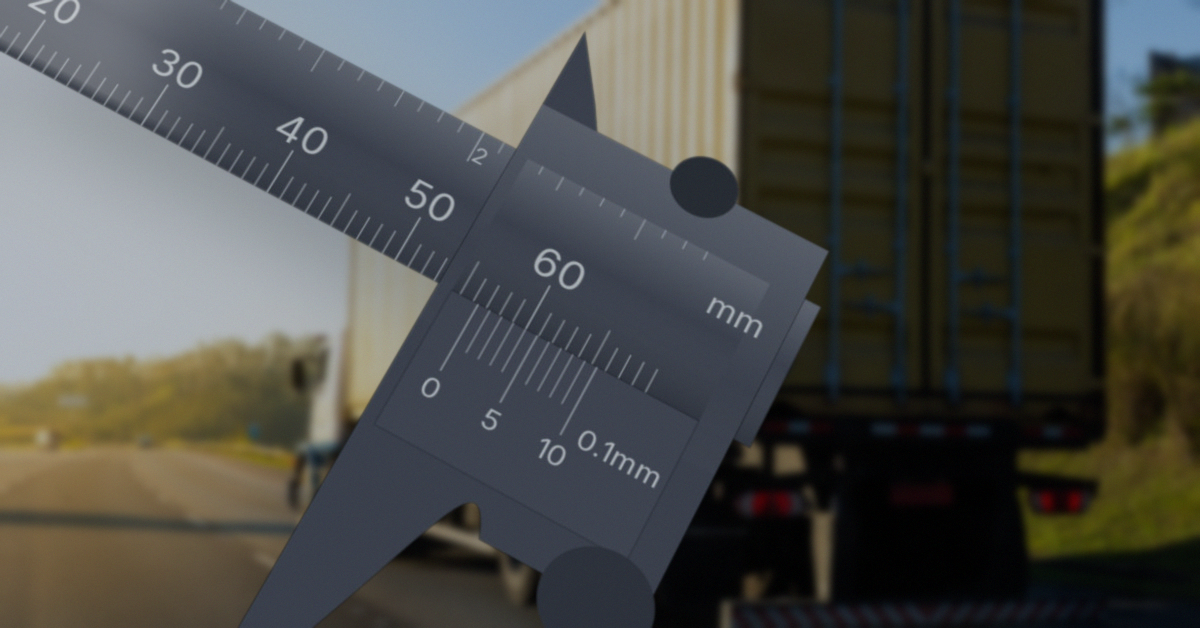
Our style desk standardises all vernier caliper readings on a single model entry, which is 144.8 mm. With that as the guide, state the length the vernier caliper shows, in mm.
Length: 56.4 mm
